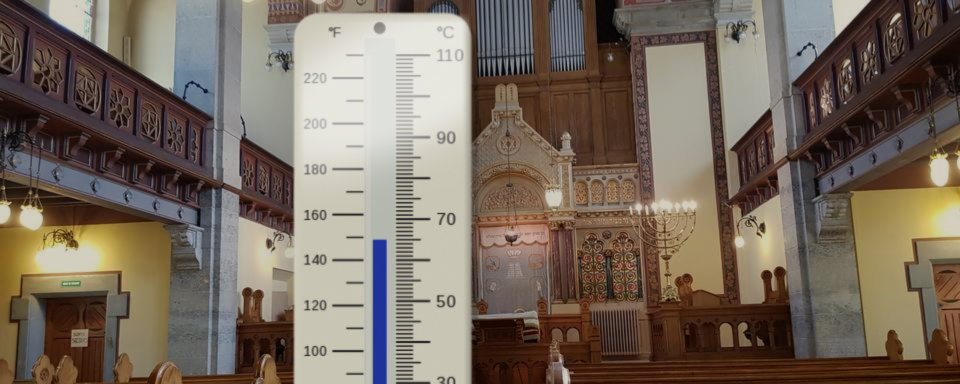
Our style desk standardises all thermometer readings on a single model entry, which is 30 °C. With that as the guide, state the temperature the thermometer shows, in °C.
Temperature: 65 °C
